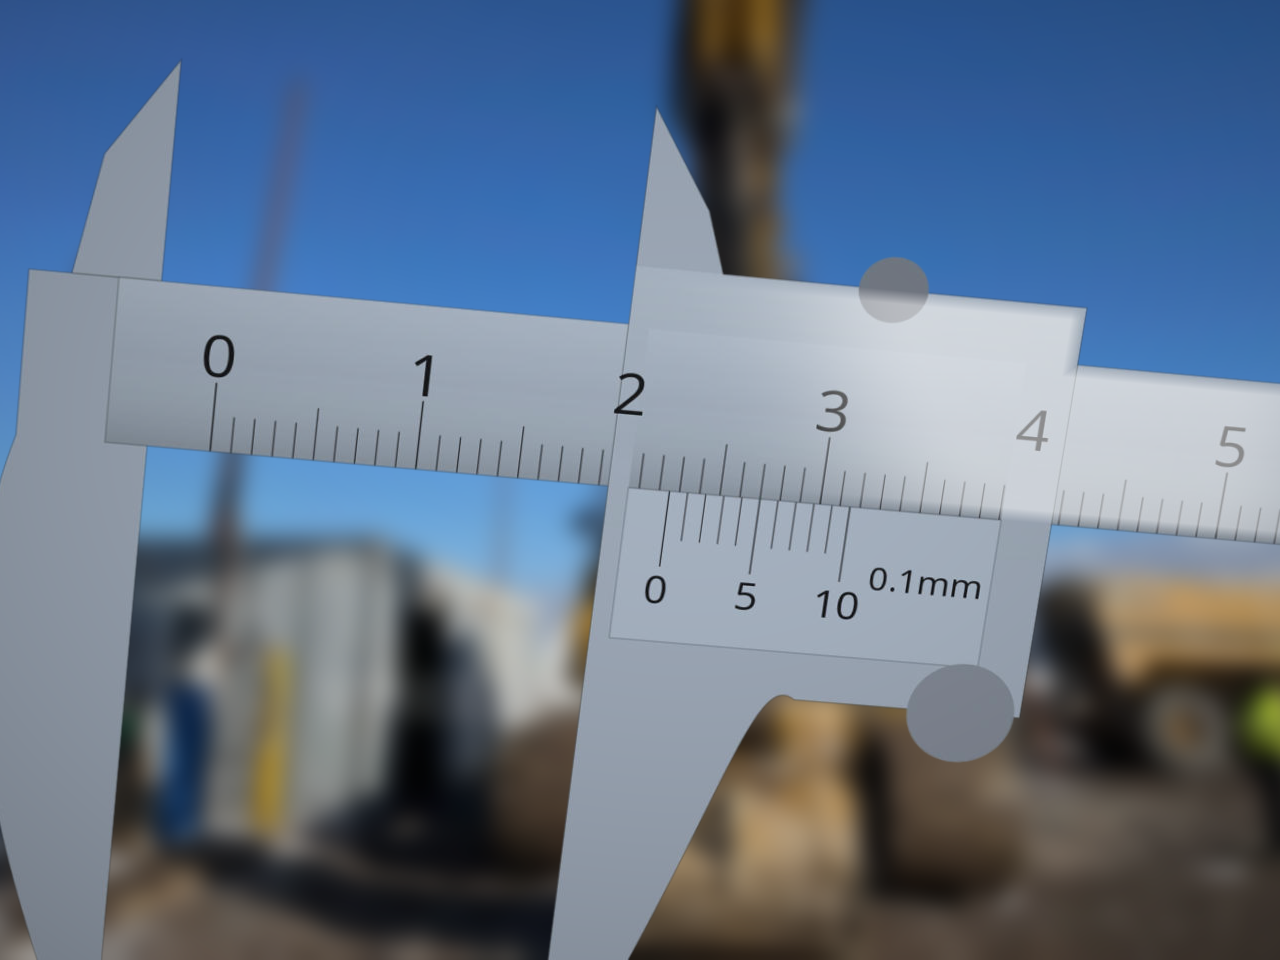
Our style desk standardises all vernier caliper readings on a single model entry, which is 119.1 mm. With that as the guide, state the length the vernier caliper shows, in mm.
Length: 22.5 mm
